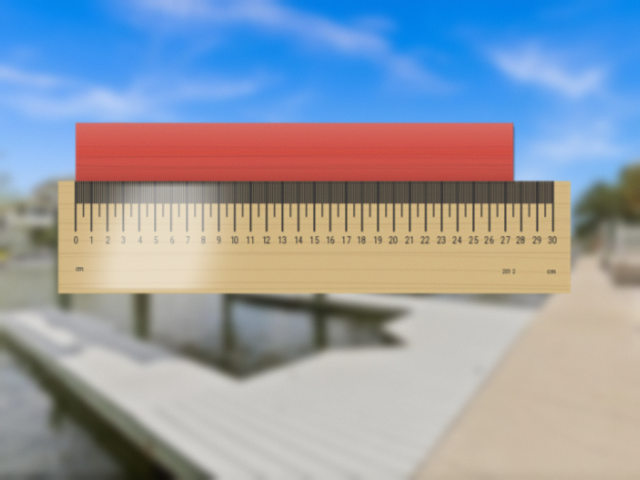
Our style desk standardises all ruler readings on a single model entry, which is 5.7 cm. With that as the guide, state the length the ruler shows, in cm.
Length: 27.5 cm
